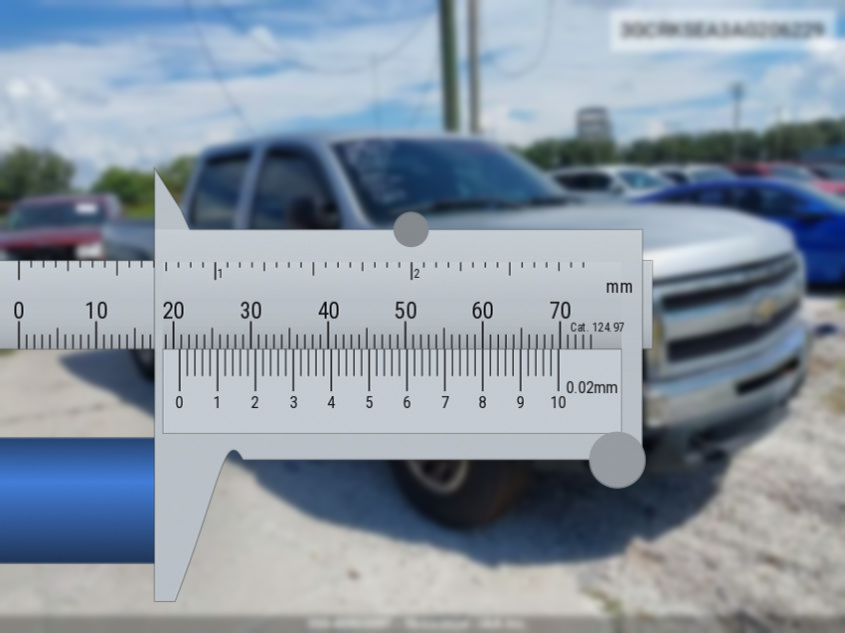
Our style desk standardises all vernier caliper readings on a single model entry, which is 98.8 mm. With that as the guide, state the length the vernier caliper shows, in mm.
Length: 20.8 mm
